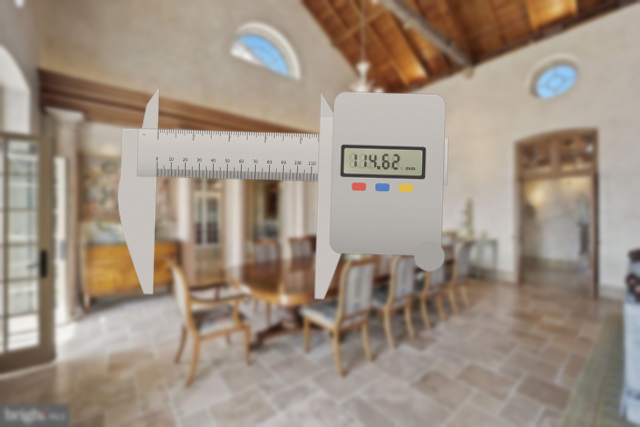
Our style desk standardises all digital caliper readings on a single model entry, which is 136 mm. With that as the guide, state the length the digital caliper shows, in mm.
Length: 114.62 mm
